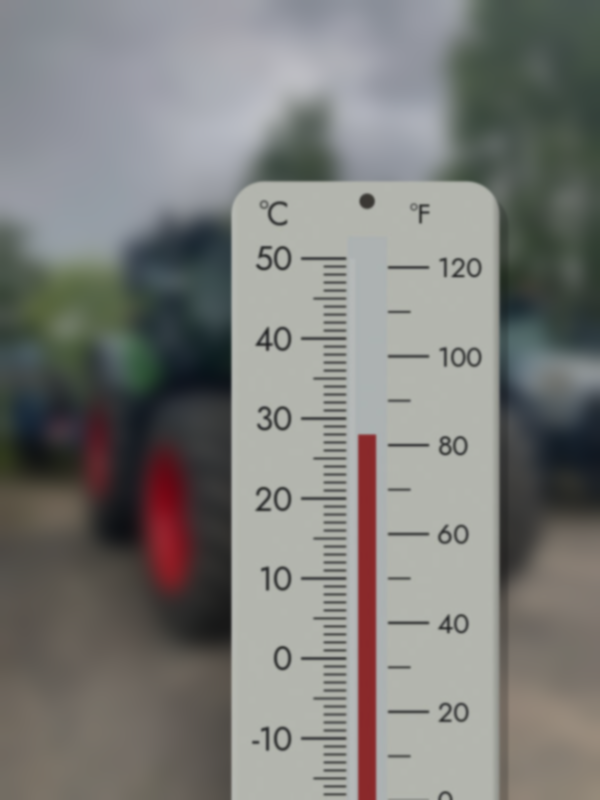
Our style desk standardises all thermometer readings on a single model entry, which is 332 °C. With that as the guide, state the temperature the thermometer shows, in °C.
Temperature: 28 °C
